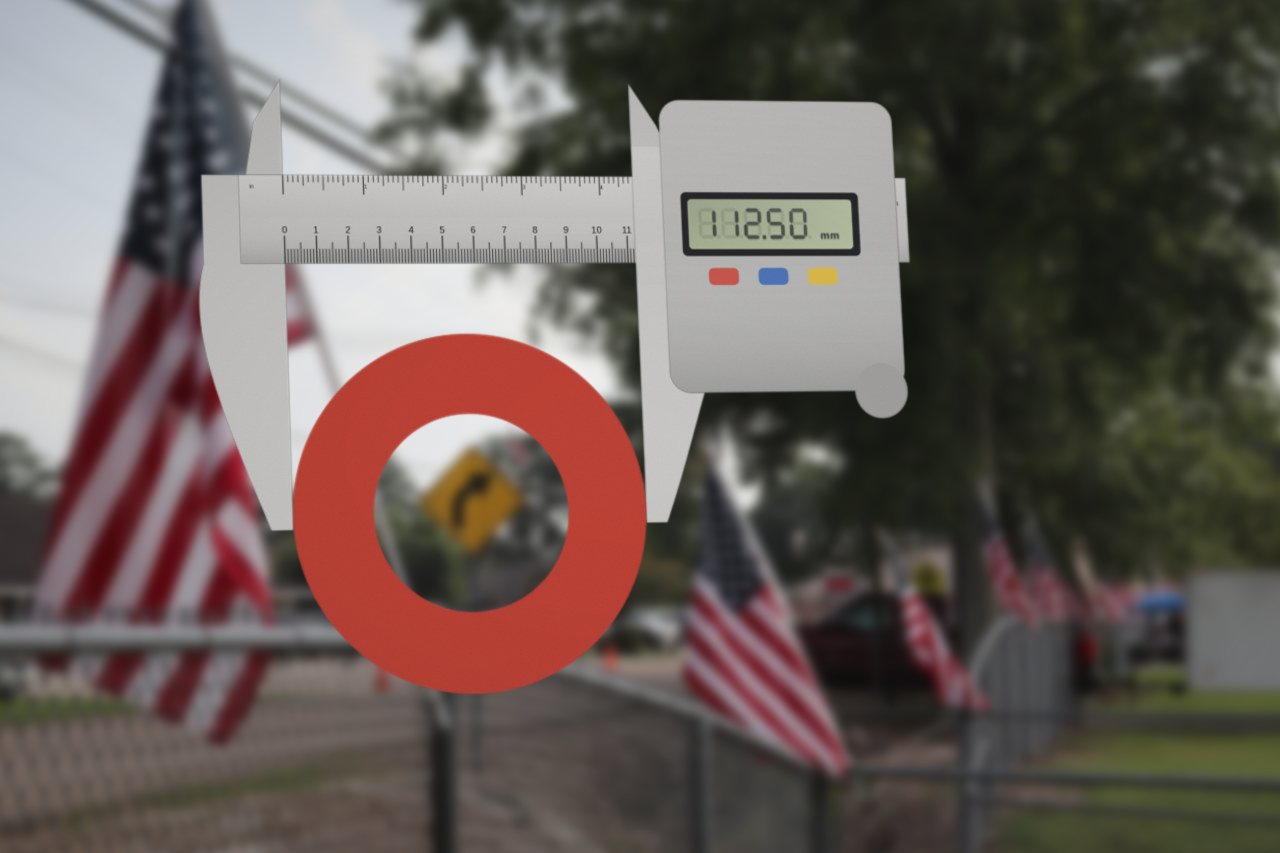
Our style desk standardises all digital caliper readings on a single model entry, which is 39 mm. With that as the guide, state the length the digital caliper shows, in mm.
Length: 112.50 mm
